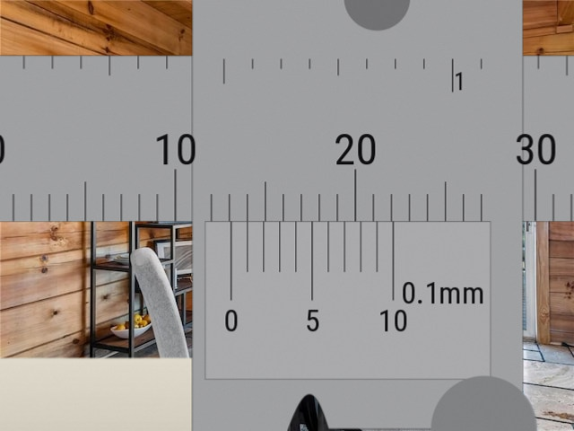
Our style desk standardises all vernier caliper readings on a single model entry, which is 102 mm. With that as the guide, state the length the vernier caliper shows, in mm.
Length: 13.1 mm
